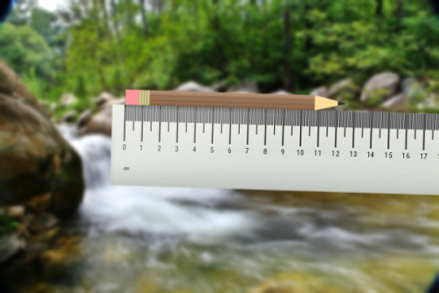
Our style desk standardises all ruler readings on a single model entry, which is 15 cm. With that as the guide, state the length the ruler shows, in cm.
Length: 12.5 cm
